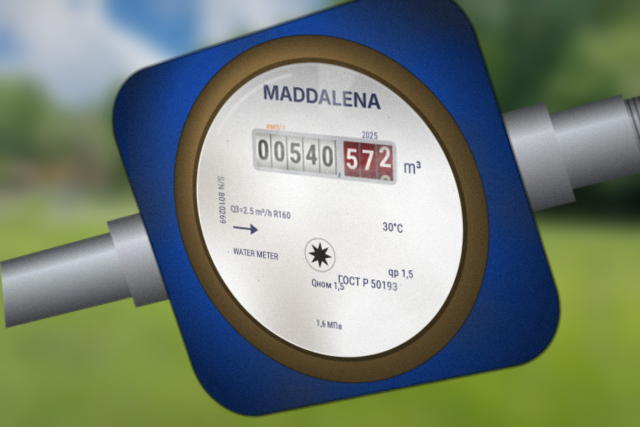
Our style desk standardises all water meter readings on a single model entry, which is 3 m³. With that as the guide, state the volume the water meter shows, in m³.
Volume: 540.572 m³
